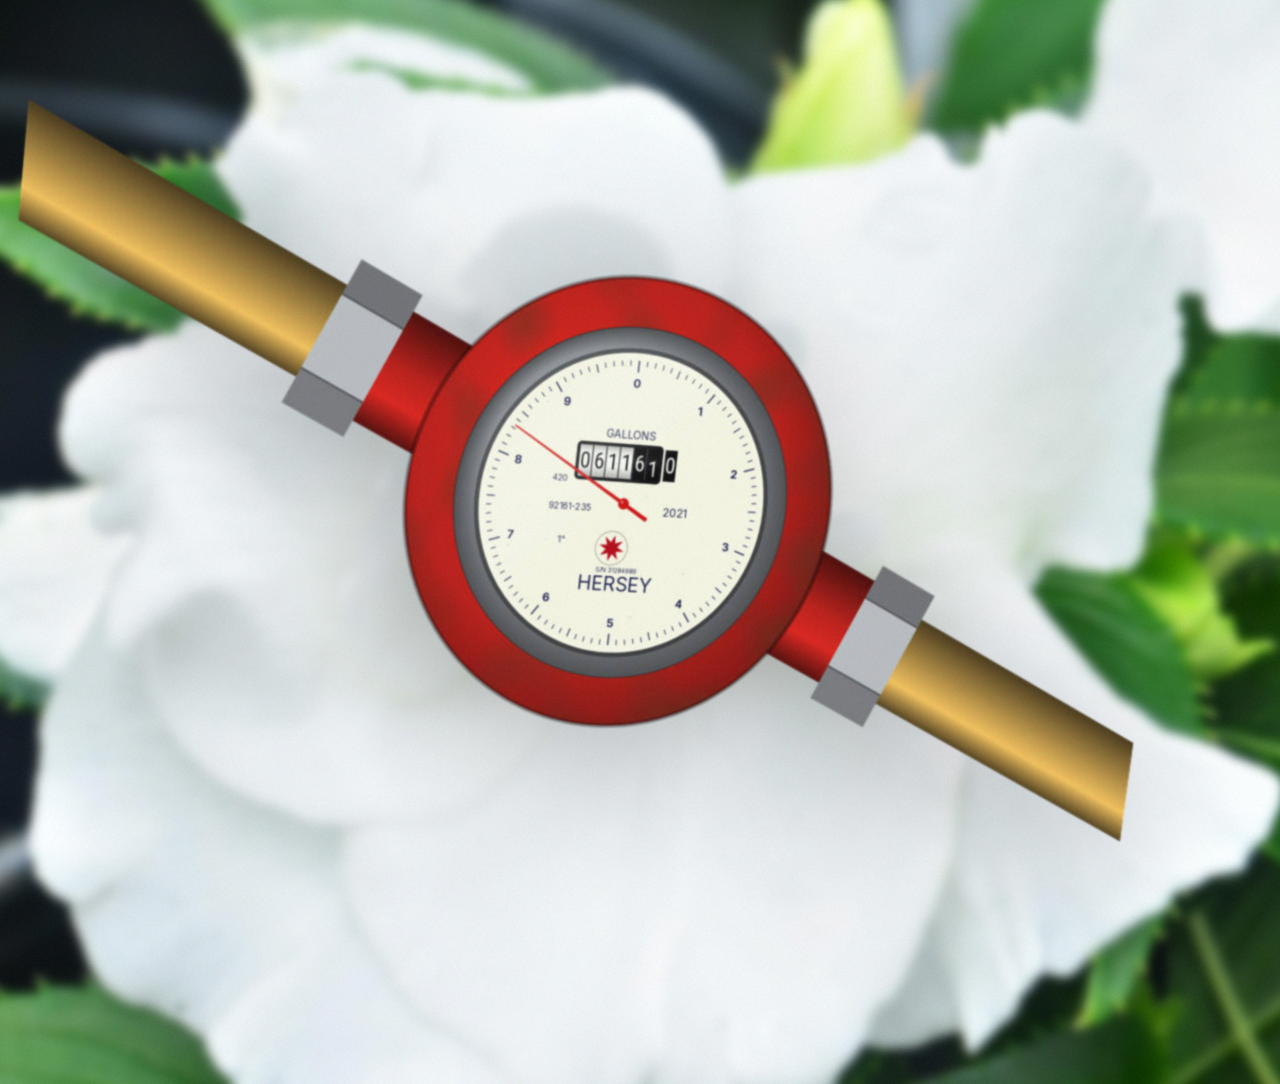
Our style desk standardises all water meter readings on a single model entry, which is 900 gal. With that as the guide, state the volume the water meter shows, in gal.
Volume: 611608.3 gal
